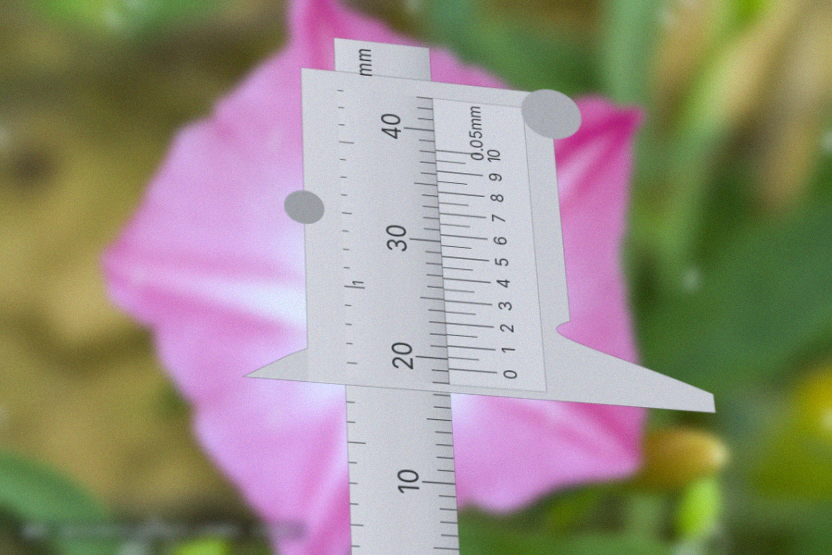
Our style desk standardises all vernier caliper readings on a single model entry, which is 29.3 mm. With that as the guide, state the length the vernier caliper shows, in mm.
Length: 19.2 mm
